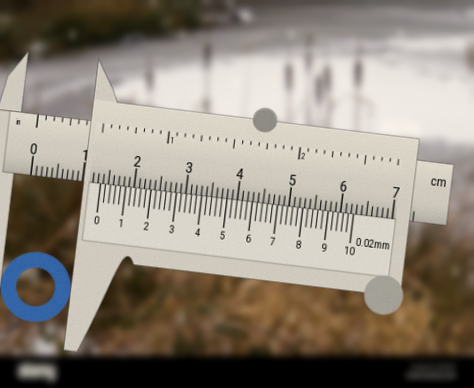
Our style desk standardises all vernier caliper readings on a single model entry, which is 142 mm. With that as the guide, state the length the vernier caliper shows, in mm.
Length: 13.5 mm
